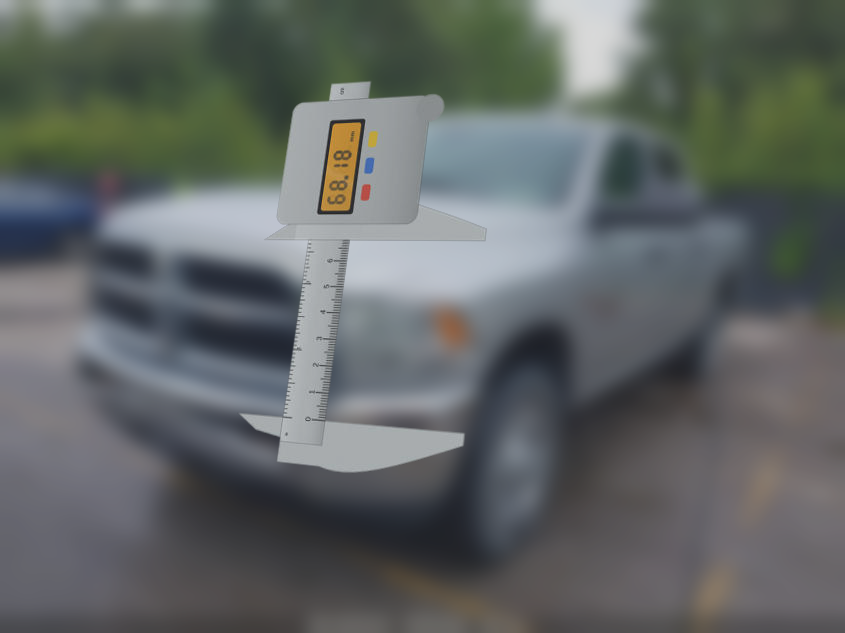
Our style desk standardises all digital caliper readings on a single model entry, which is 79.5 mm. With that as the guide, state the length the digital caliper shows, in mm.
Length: 68.18 mm
